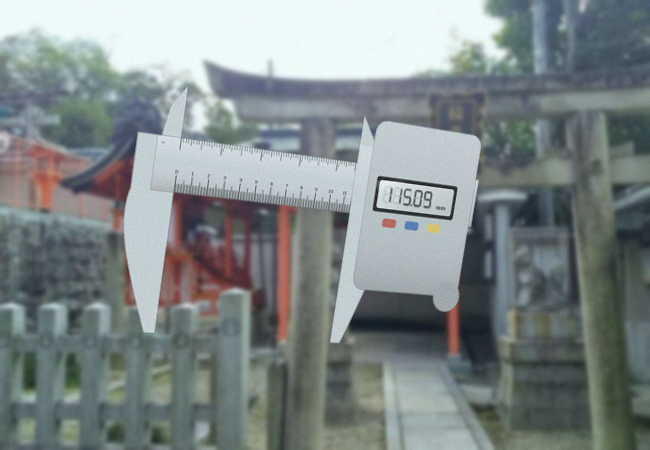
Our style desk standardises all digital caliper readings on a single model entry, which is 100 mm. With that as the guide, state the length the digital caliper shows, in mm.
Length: 115.09 mm
